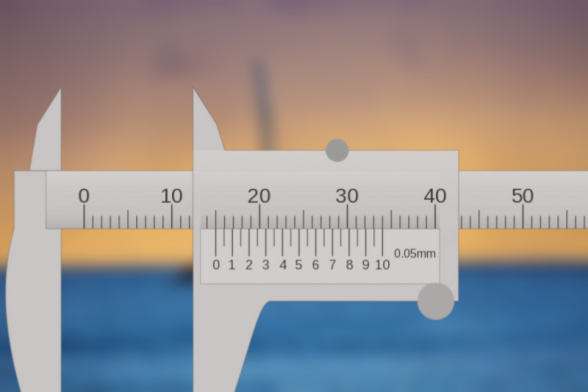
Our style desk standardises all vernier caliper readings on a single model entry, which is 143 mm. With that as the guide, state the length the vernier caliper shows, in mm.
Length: 15.0 mm
